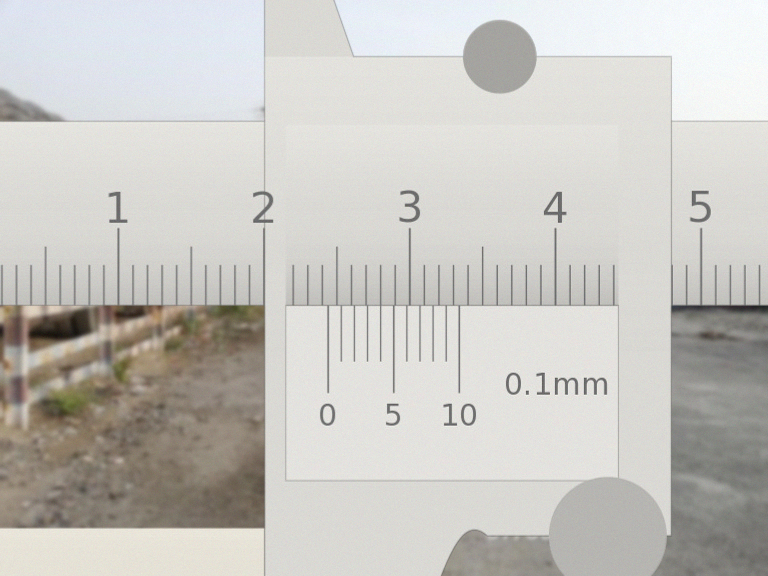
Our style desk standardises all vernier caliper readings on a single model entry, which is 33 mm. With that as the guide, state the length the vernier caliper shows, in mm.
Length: 24.4 mm
